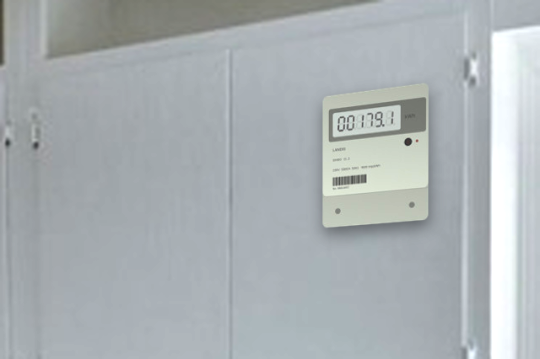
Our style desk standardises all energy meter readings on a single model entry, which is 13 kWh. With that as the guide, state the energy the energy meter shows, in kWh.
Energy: 179.1 kWh
